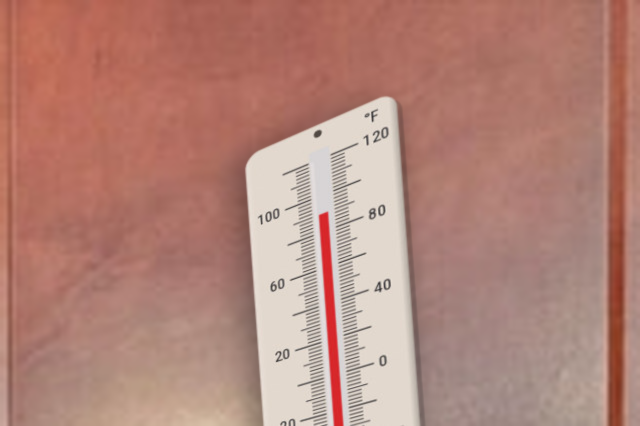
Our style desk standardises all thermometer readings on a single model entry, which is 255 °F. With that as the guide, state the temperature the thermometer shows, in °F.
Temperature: 90 °F
